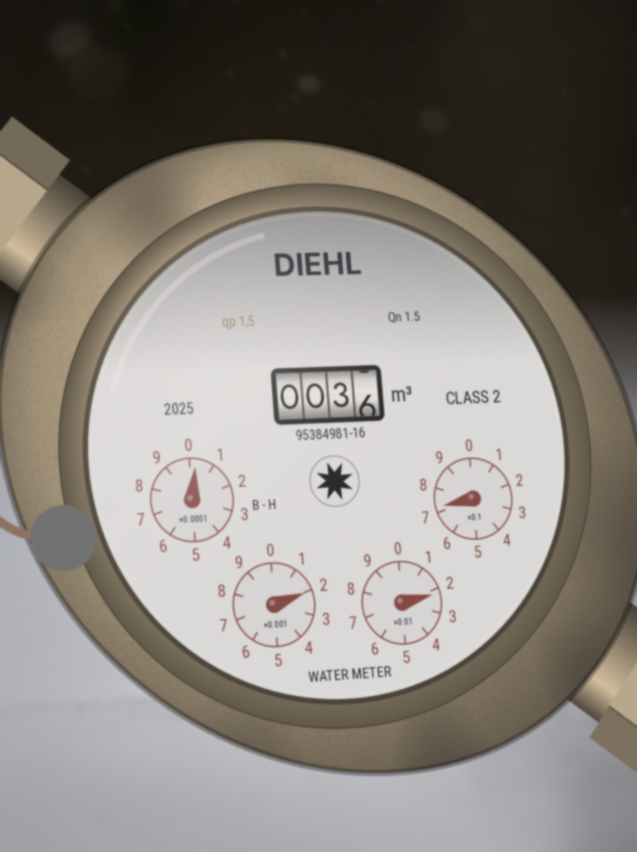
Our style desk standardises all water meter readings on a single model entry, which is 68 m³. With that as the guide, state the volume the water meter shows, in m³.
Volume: 35.7220 m³
